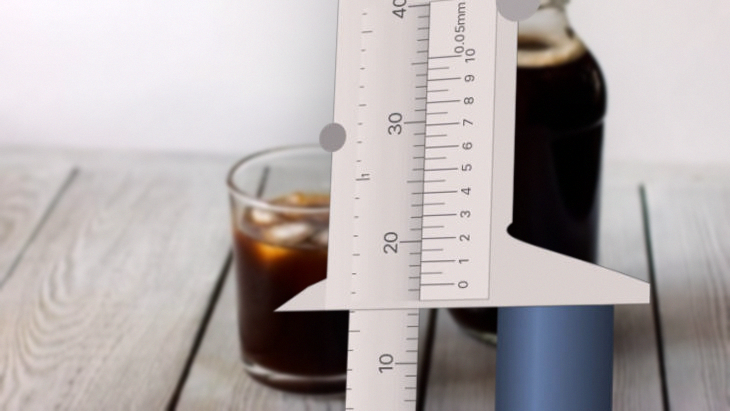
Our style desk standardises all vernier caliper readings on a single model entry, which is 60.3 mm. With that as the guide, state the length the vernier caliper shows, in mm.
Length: 16.4 mm
